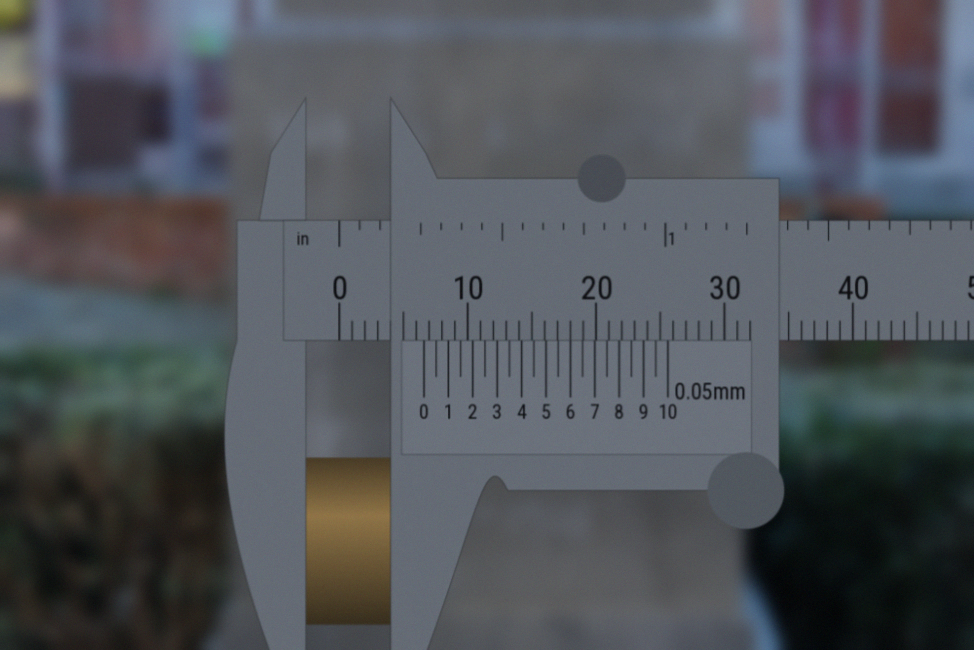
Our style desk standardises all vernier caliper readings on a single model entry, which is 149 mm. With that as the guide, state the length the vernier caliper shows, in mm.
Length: 6.6 mm
